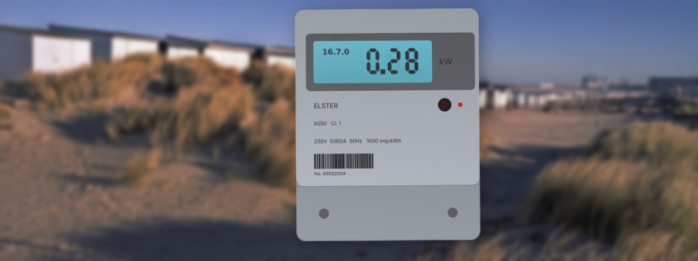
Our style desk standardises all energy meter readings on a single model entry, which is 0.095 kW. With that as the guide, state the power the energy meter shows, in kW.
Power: 0.28 kW
